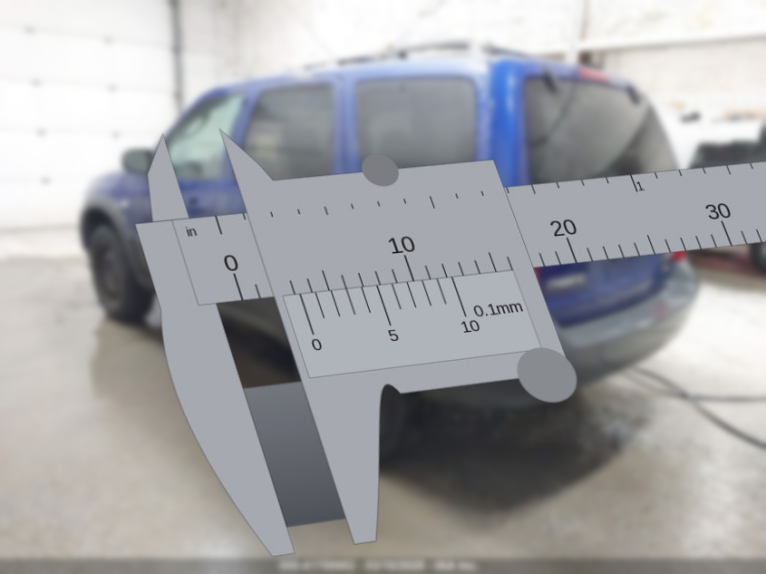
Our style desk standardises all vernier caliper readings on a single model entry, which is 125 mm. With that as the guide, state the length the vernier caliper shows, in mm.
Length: 3.3 mm
